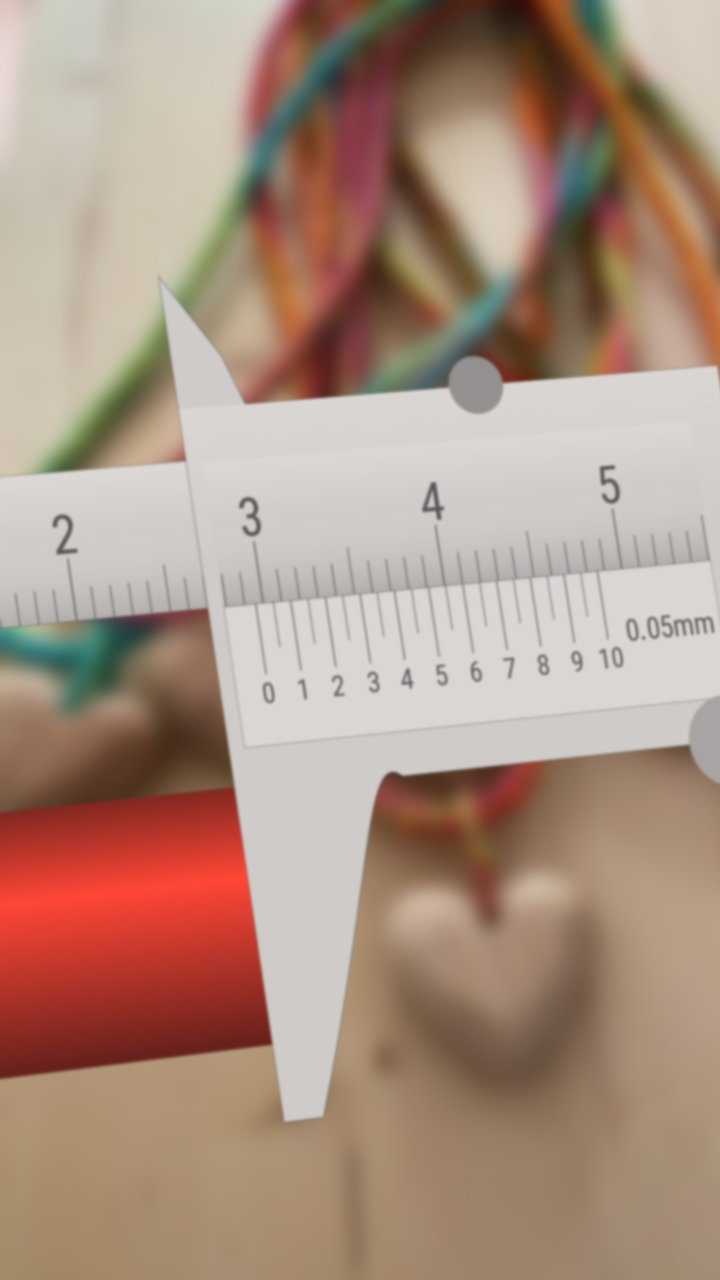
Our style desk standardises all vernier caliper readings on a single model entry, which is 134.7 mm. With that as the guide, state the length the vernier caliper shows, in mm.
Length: 29.6 mm
